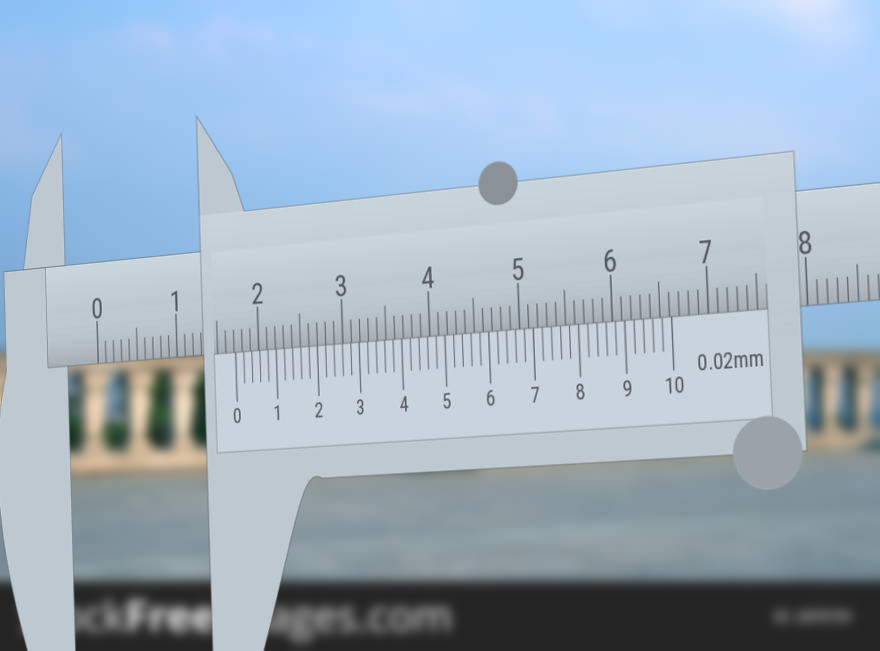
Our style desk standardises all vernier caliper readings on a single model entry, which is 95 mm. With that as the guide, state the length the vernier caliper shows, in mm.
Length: 17.2 mm
